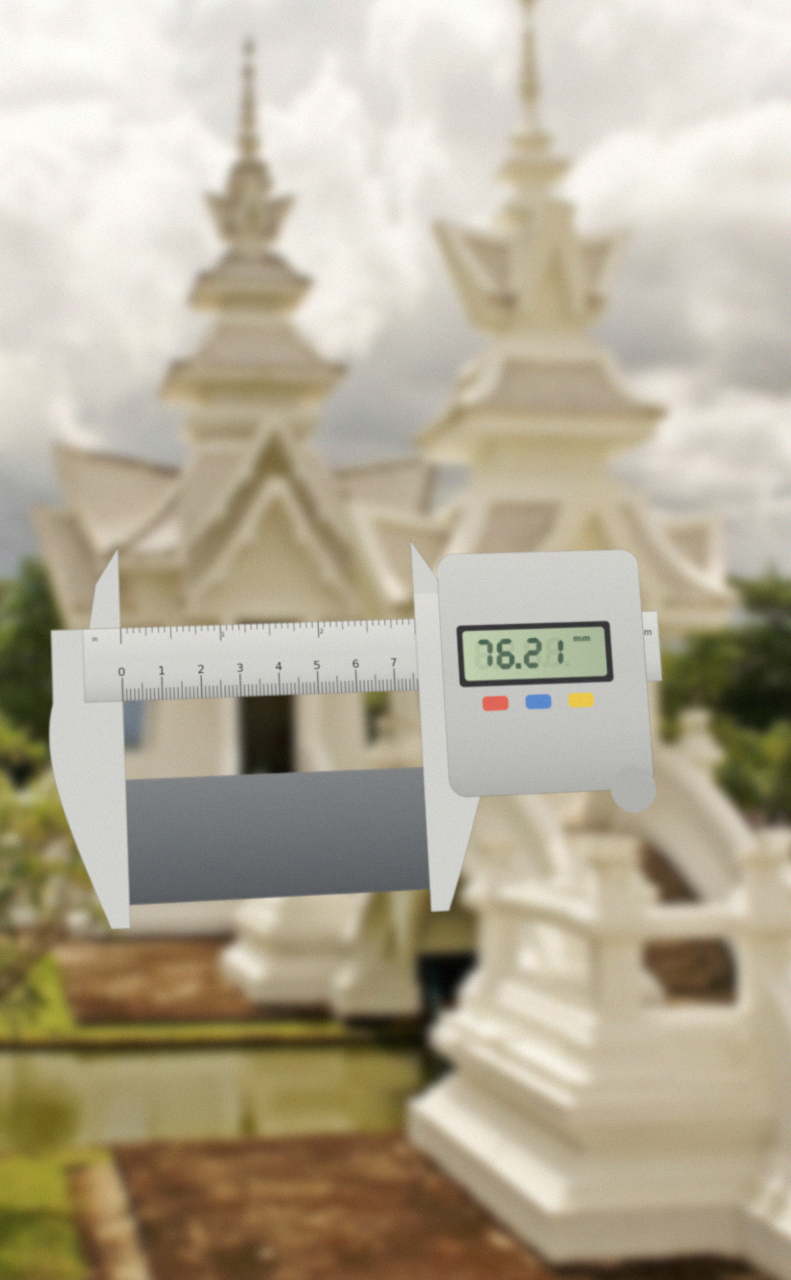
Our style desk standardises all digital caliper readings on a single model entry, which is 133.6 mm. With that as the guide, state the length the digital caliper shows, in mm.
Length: 76.21 mm
